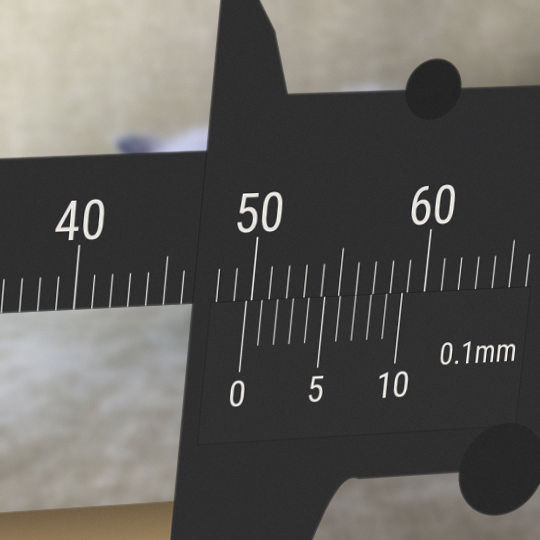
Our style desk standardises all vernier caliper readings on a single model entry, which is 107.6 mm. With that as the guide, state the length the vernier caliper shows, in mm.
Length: 49.7 mm
